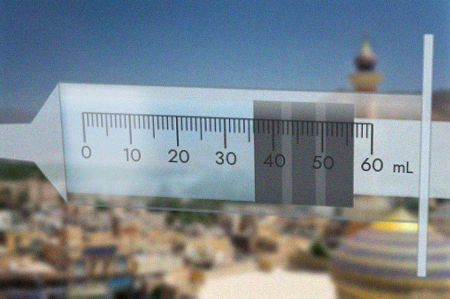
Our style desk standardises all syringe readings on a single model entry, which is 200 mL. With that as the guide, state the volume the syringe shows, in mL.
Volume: 36 mL
